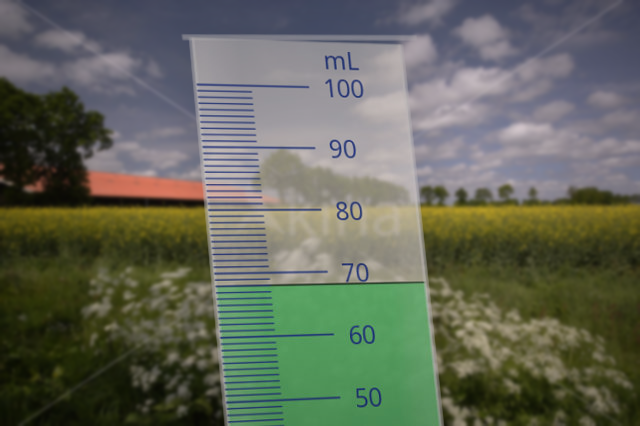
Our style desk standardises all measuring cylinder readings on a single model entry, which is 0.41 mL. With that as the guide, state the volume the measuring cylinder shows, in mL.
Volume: 68 mL
